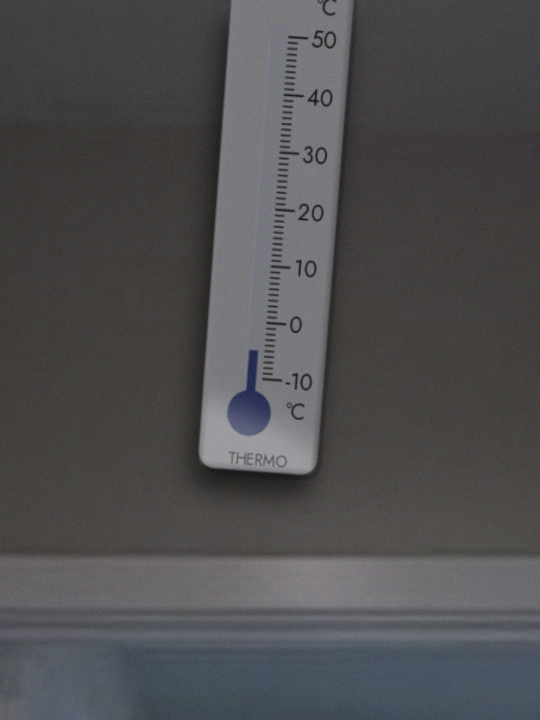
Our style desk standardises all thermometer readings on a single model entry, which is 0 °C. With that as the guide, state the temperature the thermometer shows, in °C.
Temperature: -5 °C
